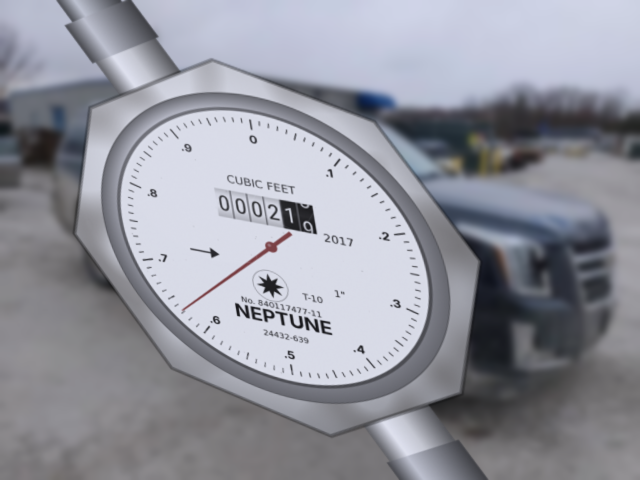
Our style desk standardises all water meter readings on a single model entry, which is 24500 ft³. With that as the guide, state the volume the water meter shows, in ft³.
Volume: 218.63 ft³
